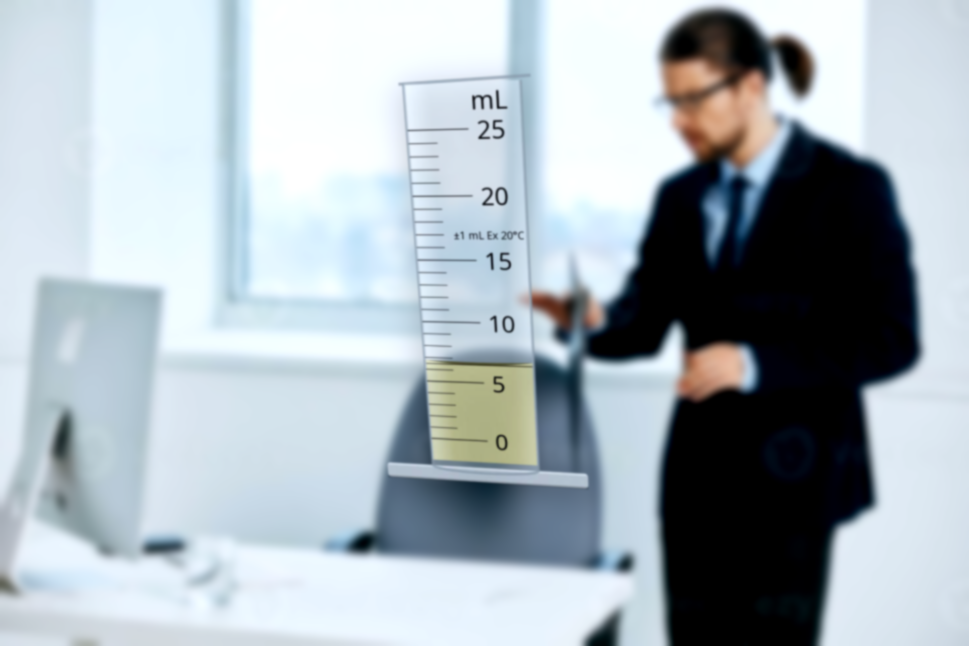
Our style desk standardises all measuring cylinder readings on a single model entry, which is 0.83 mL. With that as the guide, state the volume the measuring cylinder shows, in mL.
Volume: 6.5 mL
